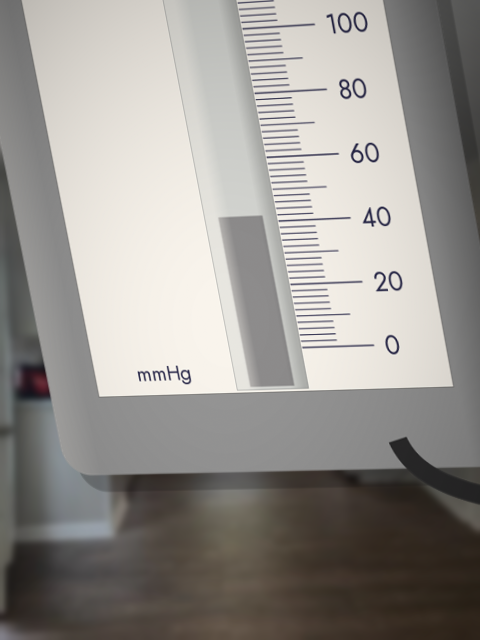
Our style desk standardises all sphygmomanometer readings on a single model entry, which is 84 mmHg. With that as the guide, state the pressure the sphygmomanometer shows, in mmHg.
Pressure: 42 mmHg
